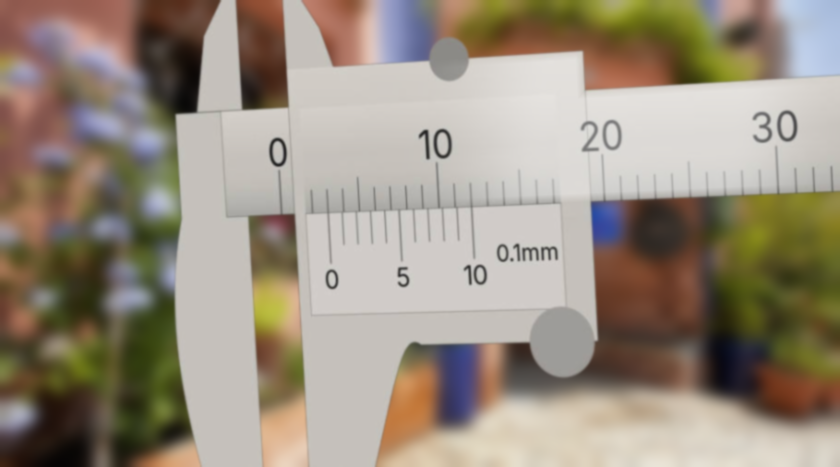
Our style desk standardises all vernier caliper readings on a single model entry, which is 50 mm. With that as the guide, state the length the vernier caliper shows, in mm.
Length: 3.0 mm
